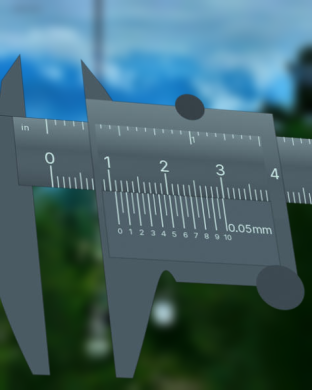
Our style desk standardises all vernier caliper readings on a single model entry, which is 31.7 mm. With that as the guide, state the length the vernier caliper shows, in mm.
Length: 10.8 mm
